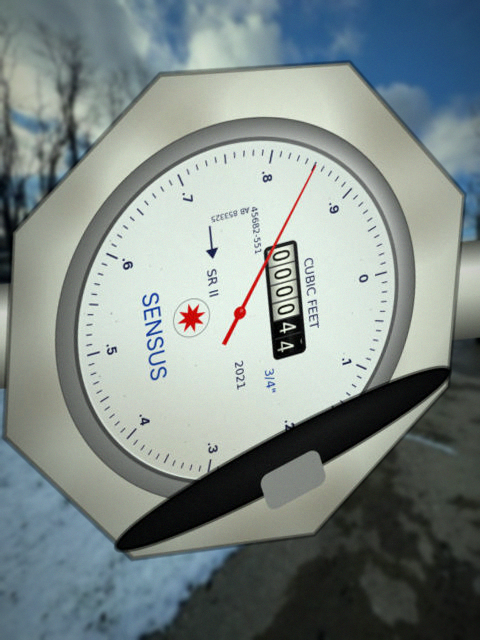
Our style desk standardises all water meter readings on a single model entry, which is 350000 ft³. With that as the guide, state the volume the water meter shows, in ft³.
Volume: 43.85 ft³
